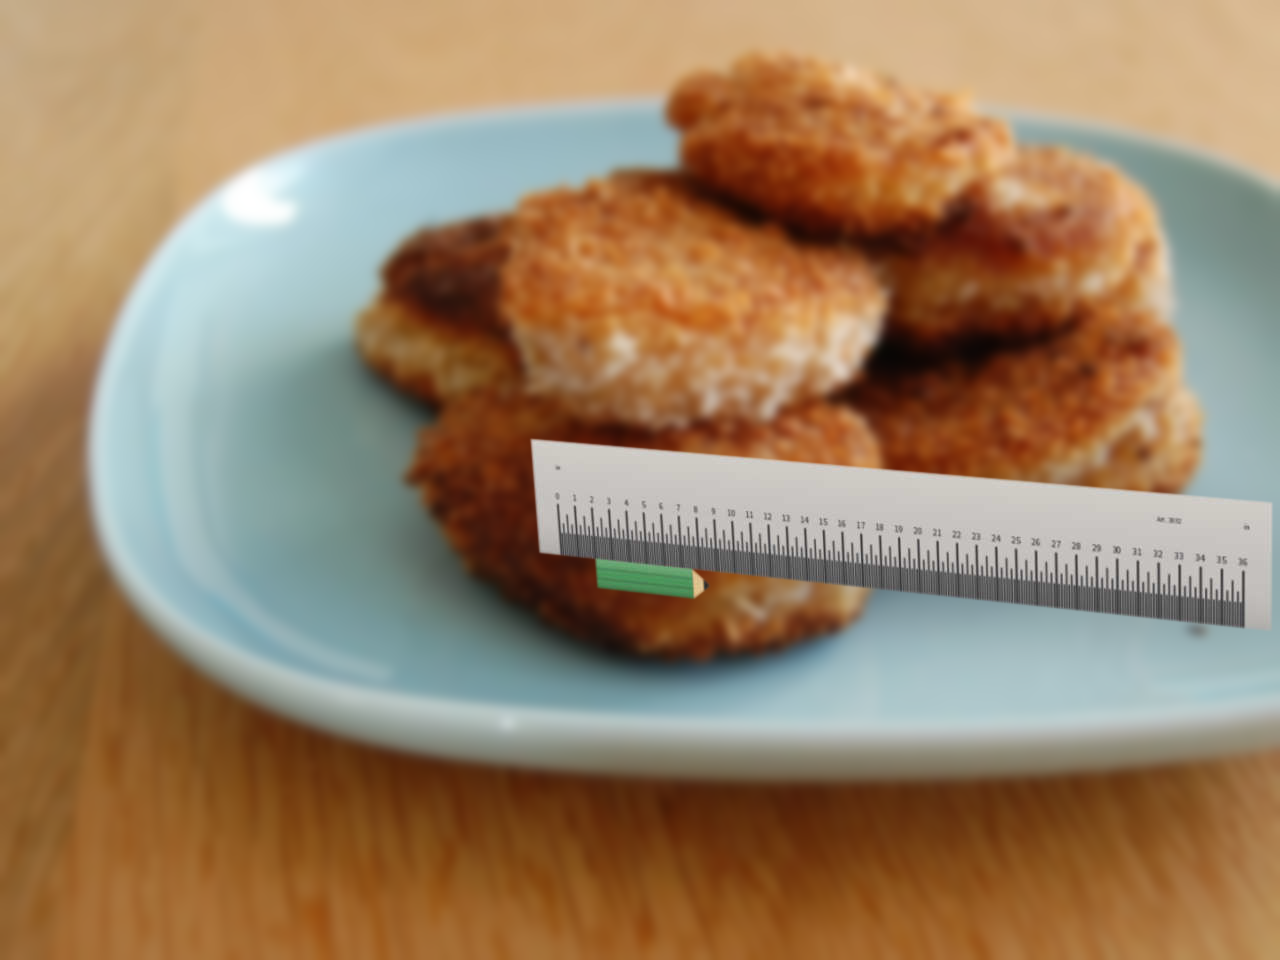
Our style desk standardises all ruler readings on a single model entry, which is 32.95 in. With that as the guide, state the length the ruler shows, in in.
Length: 6.5 in
